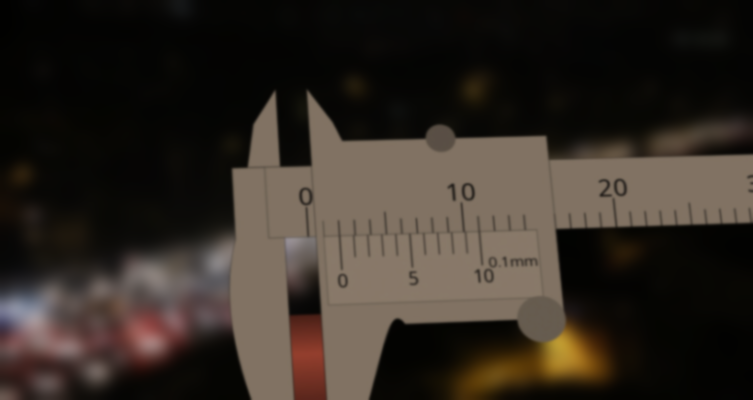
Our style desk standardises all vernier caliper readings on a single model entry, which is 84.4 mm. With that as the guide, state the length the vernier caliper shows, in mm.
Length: 2.0 mm
